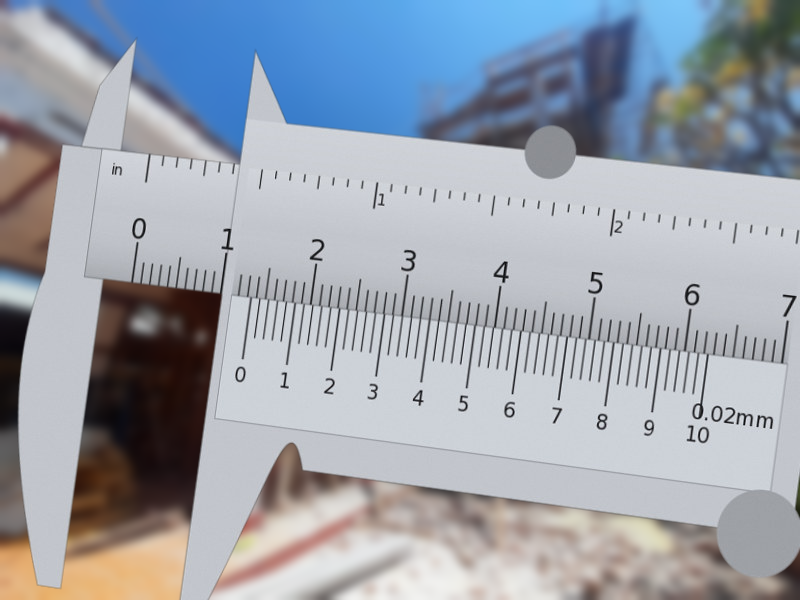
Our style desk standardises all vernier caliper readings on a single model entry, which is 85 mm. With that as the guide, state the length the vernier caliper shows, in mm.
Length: 13.4 mm
